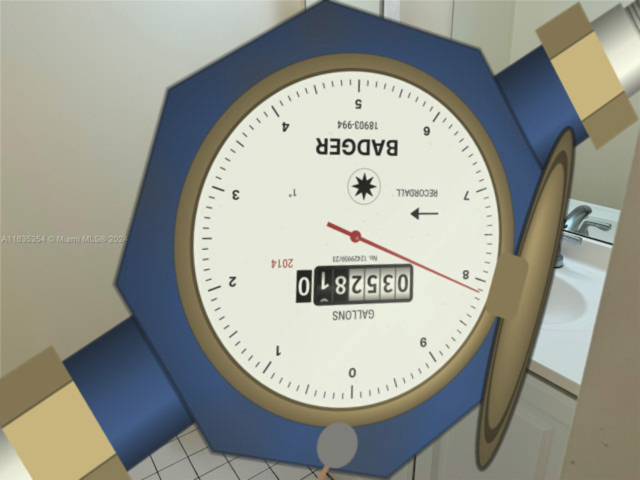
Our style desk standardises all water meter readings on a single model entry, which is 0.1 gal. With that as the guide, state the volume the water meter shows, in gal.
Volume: 352808.1 gal
